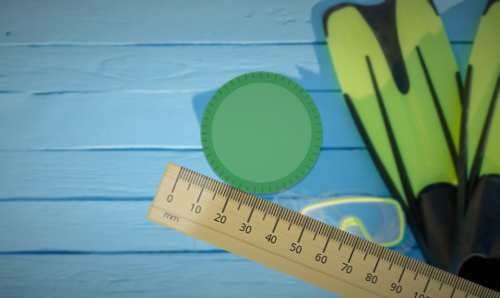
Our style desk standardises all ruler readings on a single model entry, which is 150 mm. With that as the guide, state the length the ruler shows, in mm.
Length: 45 mm
